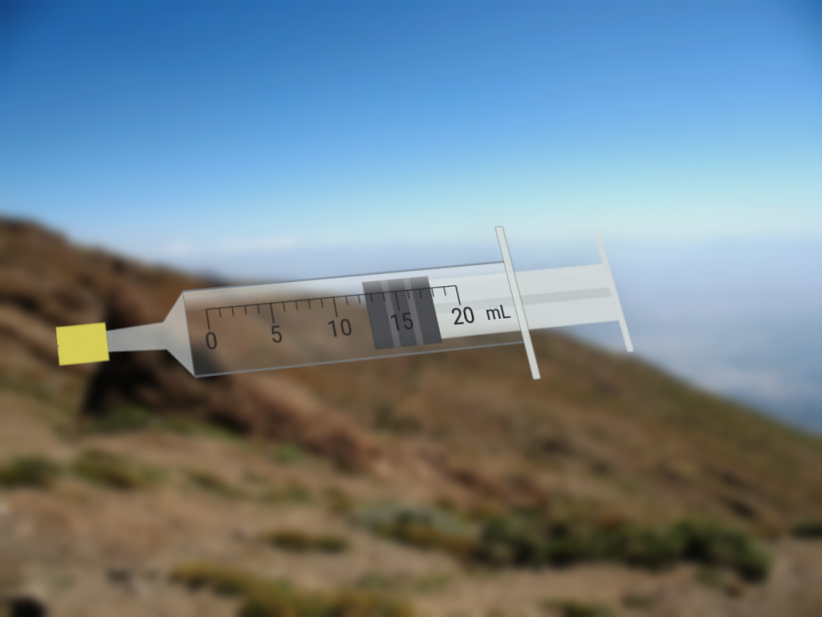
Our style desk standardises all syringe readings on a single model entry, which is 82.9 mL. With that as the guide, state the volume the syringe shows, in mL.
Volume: 12.5 mL
